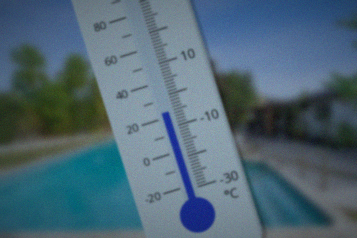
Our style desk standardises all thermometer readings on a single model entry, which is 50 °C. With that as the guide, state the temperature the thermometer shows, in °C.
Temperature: -5 °C
